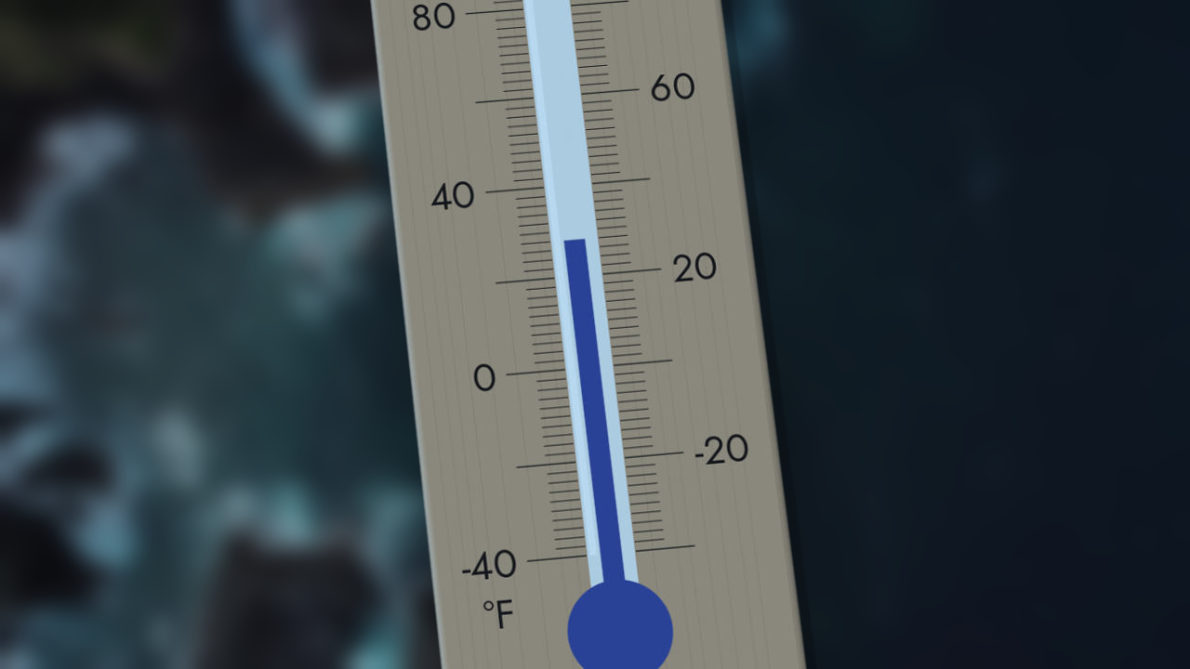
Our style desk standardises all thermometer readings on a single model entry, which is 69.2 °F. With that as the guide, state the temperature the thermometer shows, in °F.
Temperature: 28 °F
